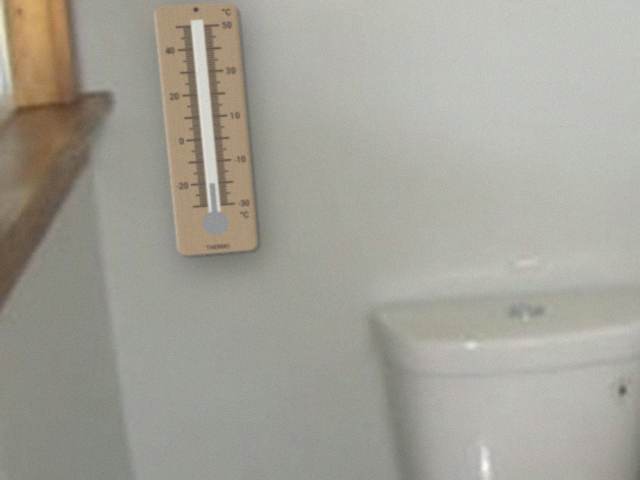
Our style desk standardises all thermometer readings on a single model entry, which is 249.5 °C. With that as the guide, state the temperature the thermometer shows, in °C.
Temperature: -20 °C
